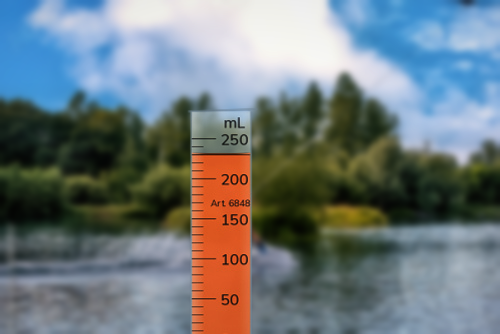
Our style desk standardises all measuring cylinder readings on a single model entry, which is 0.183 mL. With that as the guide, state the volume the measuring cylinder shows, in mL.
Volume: 230 mL
